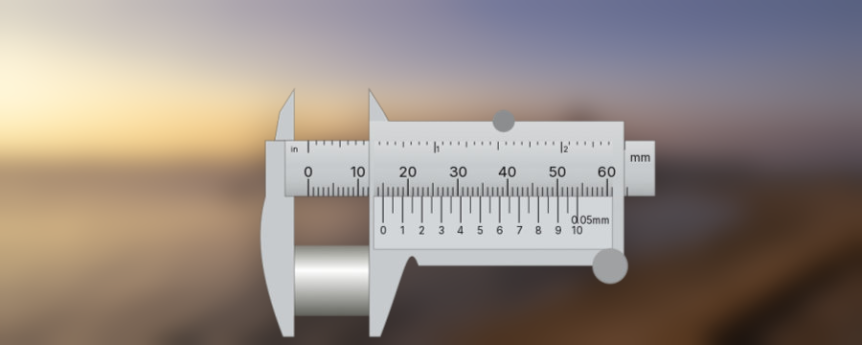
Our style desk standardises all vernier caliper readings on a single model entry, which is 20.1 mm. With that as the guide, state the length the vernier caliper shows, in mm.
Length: 15.0 mm
